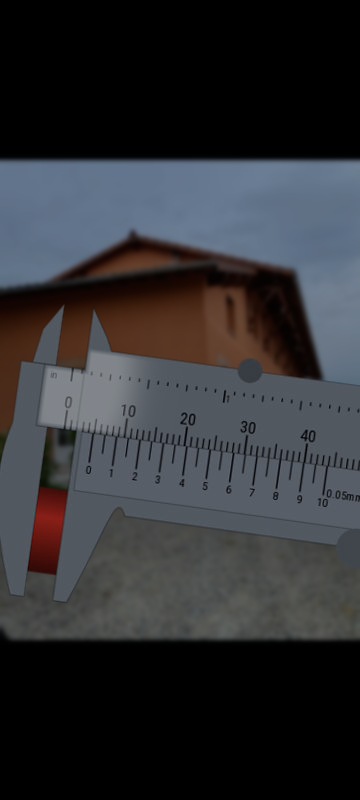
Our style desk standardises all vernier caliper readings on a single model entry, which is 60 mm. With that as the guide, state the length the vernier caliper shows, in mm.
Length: 4.8 mm
